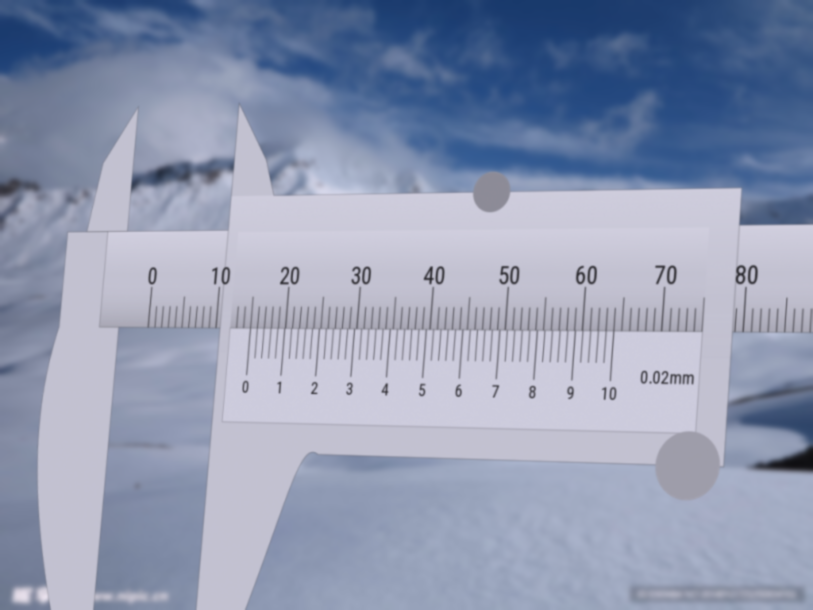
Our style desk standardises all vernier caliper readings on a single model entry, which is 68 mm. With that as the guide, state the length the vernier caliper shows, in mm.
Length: 15.0 mm
